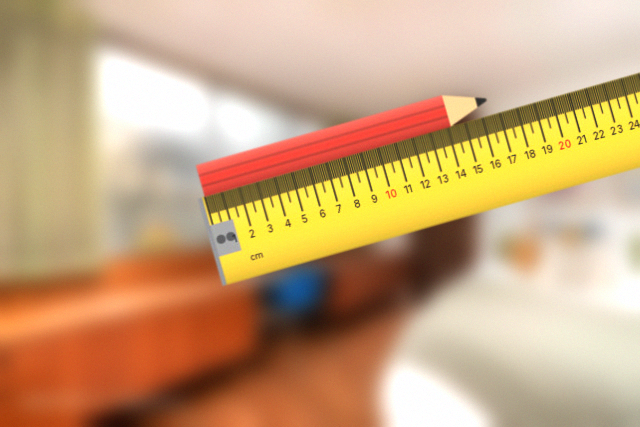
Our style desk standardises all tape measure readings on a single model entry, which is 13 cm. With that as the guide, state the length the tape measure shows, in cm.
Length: 16.5 cm
